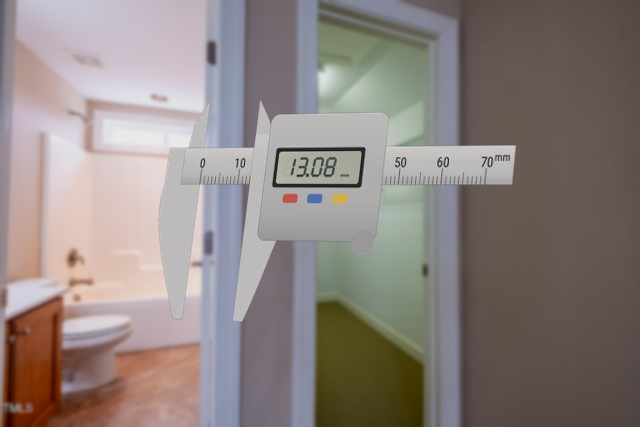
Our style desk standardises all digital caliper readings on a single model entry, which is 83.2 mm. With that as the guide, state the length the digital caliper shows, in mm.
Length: 13.08 mm
